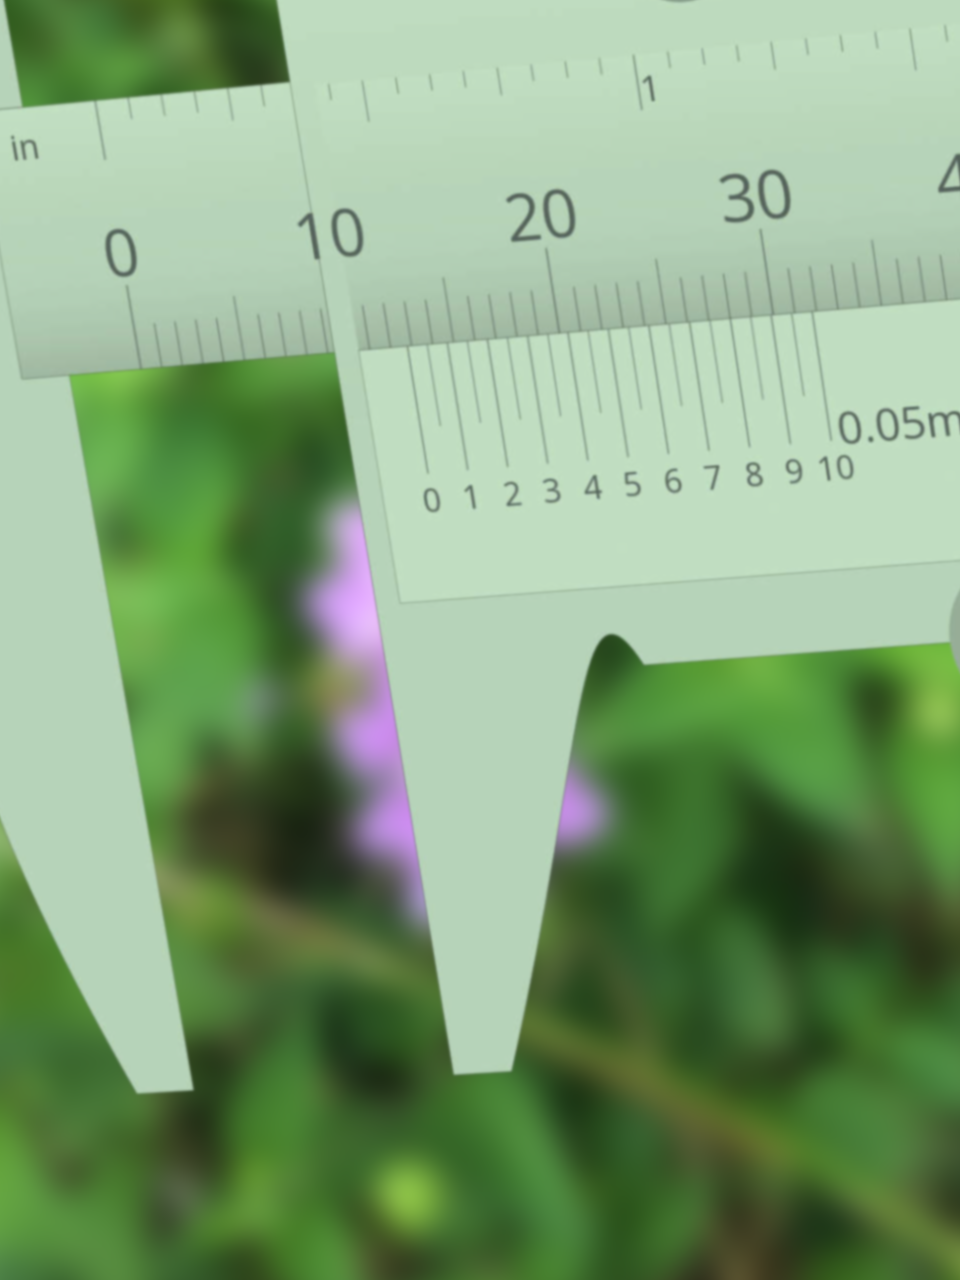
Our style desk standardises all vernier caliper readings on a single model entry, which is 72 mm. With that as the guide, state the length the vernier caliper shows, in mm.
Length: 12.8 mm
